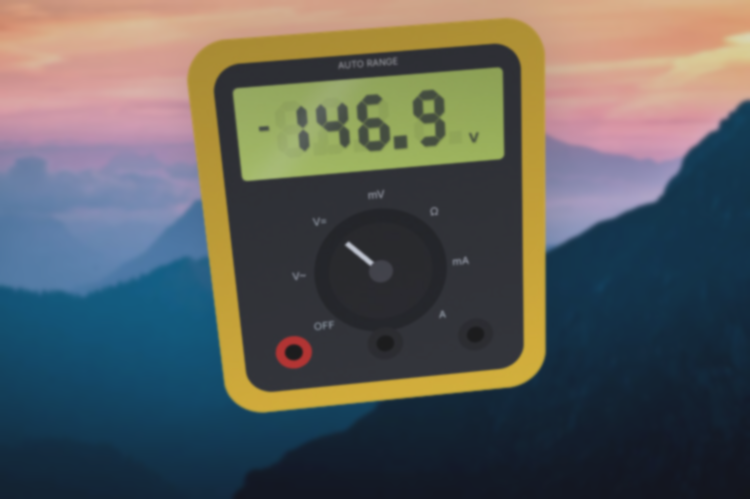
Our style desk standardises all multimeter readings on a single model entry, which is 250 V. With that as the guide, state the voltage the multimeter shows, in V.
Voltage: -146.9 V
